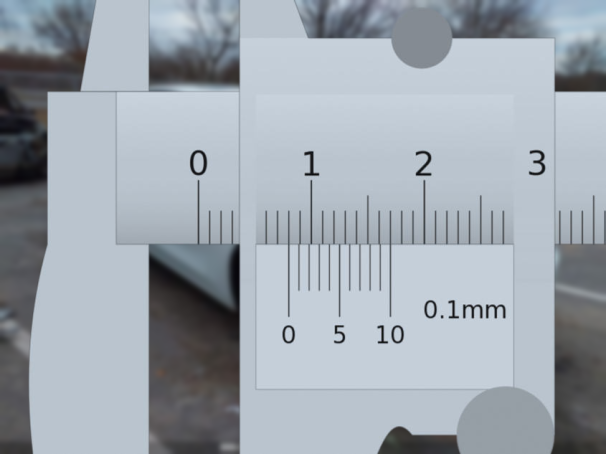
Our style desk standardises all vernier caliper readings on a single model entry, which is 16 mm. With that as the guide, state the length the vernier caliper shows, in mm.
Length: 8.0 mm
